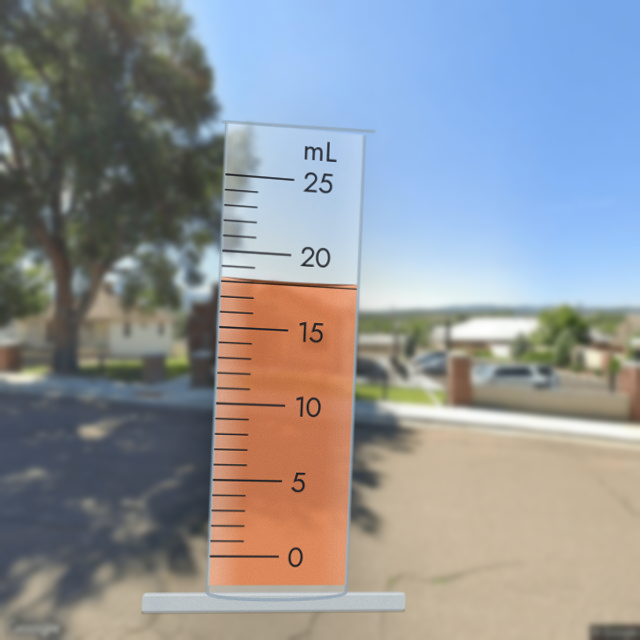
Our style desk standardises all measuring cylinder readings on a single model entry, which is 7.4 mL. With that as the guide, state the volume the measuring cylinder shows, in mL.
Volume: 18 mL
